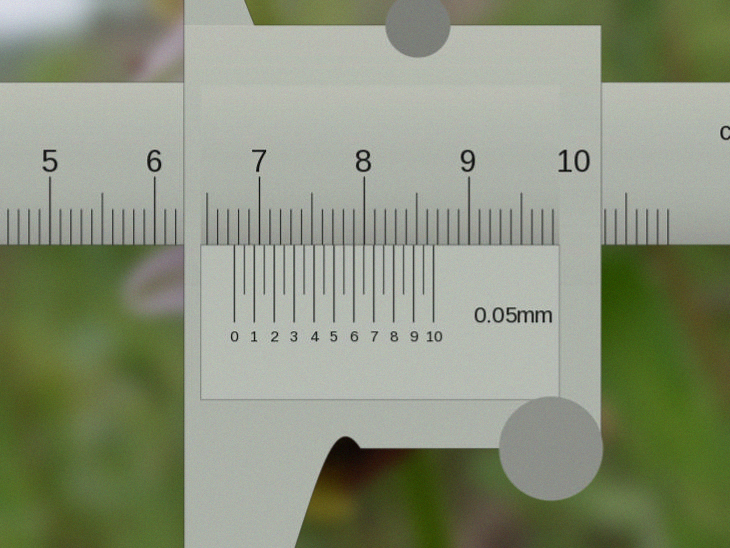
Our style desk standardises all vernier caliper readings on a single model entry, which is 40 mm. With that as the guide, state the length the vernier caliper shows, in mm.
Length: 67.6 mm
